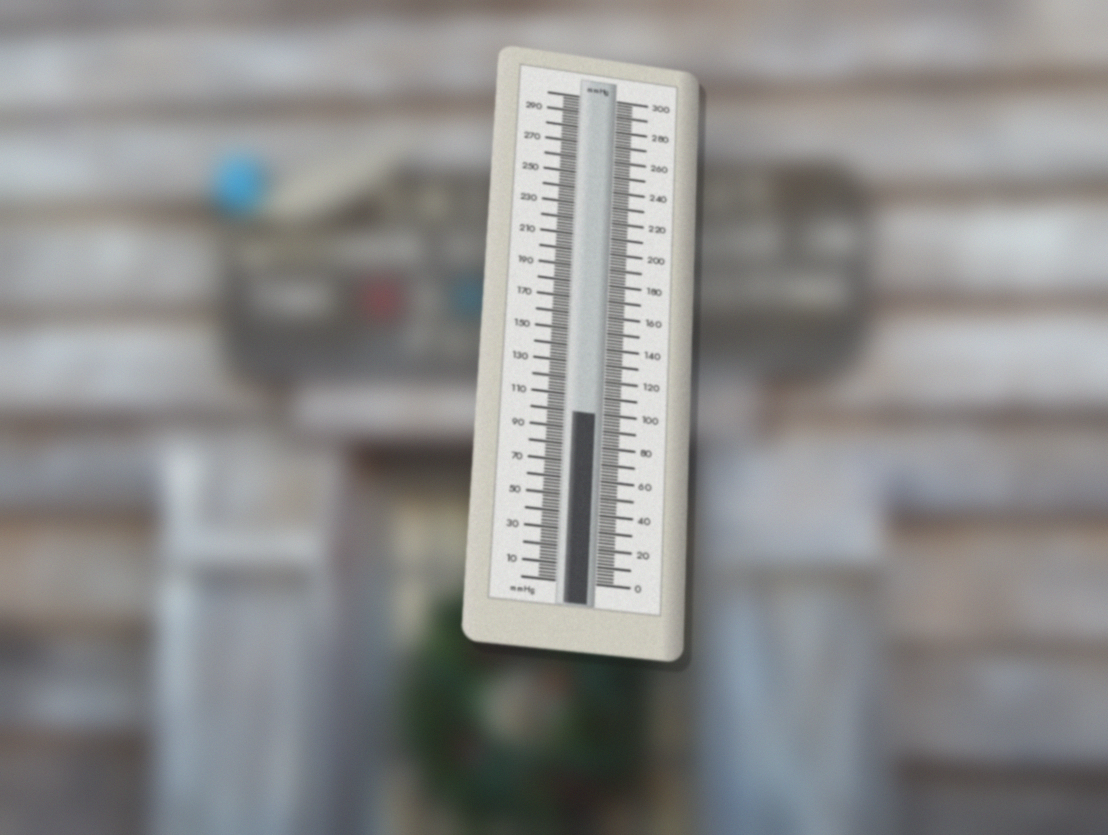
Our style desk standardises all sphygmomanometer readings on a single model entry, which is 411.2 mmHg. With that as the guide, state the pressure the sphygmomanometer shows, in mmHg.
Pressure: 100 mmHg
